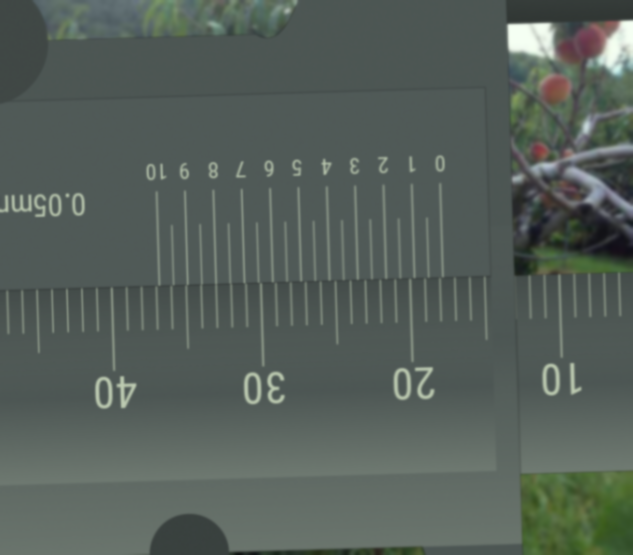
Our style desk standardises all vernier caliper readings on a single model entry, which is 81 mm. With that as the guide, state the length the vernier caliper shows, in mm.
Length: 17.8 mm
